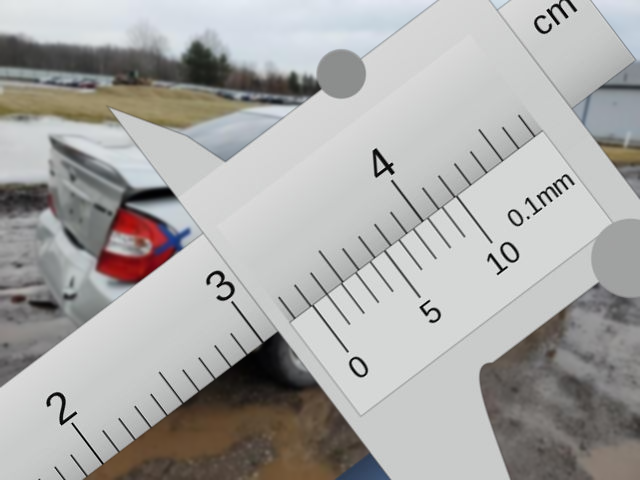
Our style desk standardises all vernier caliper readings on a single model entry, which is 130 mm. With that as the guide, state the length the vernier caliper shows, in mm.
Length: 33.1 mm
